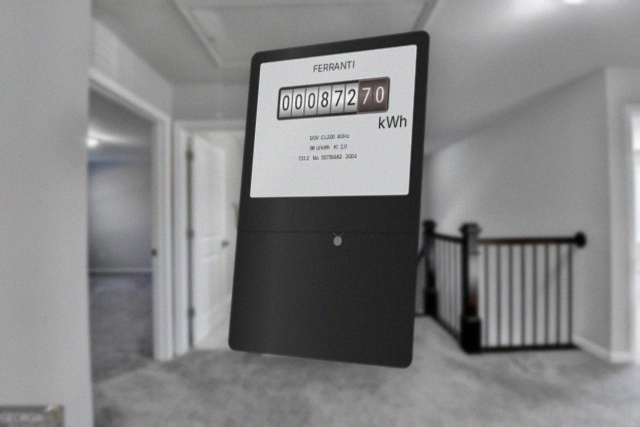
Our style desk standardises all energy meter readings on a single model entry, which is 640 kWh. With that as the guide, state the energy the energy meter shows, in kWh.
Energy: 872.70 kWh
